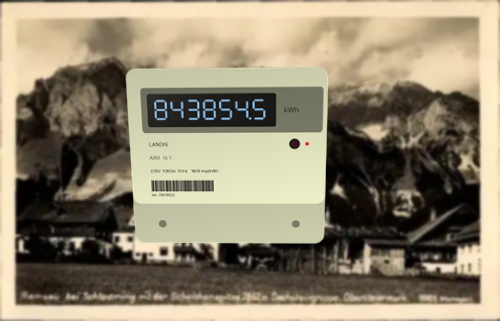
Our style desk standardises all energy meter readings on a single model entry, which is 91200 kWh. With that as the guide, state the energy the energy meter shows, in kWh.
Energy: 843854.5 kWh
